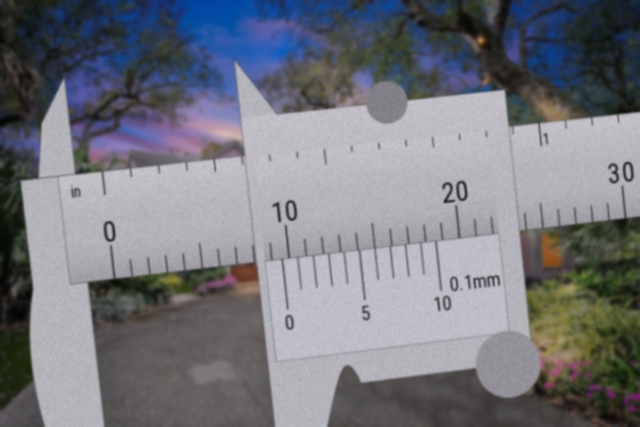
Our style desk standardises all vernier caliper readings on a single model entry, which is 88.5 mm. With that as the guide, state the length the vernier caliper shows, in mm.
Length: 9.6 mm
